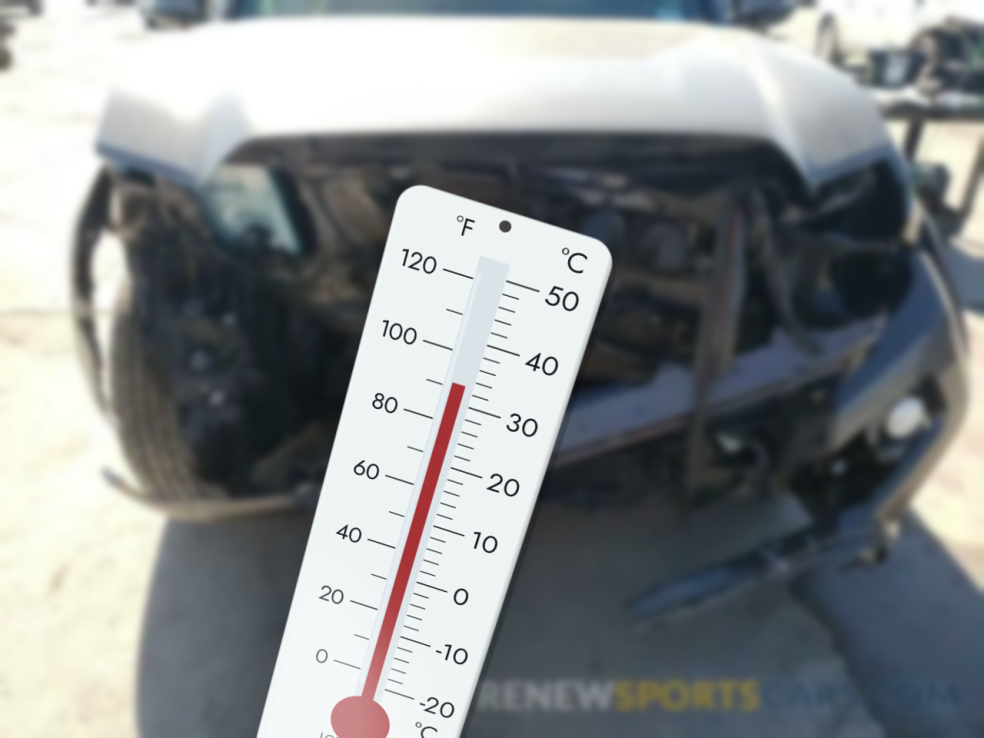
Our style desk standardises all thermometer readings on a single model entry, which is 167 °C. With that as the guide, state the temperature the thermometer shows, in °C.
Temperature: 33 °C
